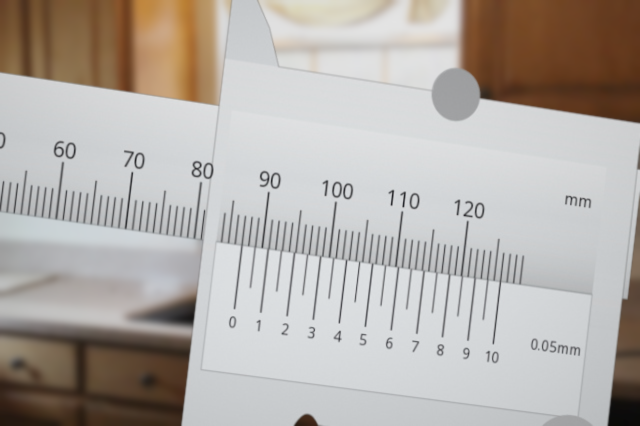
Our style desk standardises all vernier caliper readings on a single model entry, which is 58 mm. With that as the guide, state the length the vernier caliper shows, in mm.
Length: 87.0 mm
